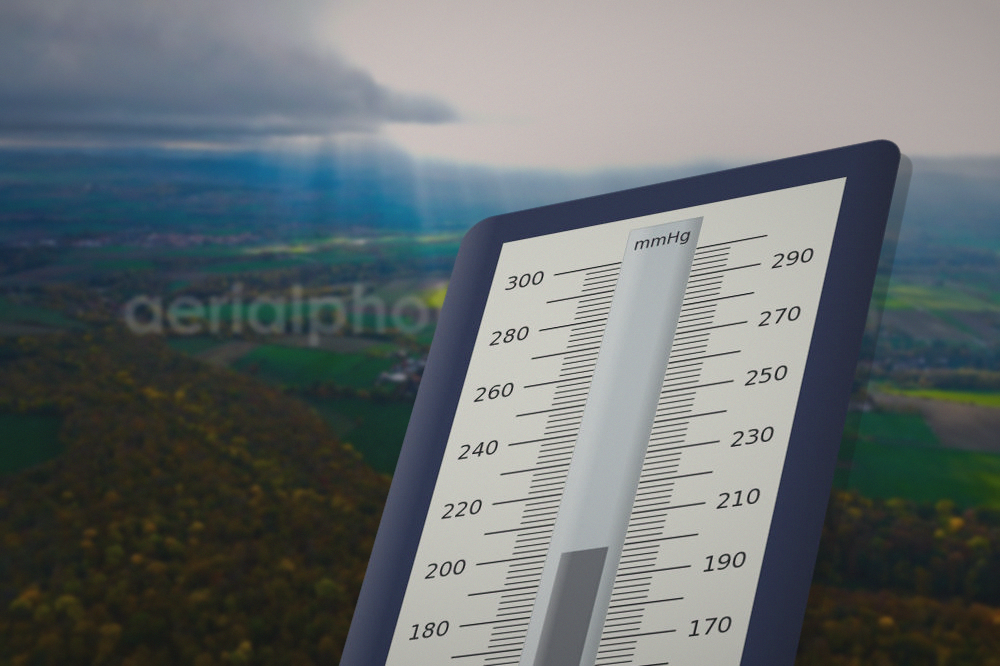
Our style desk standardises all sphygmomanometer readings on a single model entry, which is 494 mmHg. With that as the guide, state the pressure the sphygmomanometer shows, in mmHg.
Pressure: 200 mmHg
